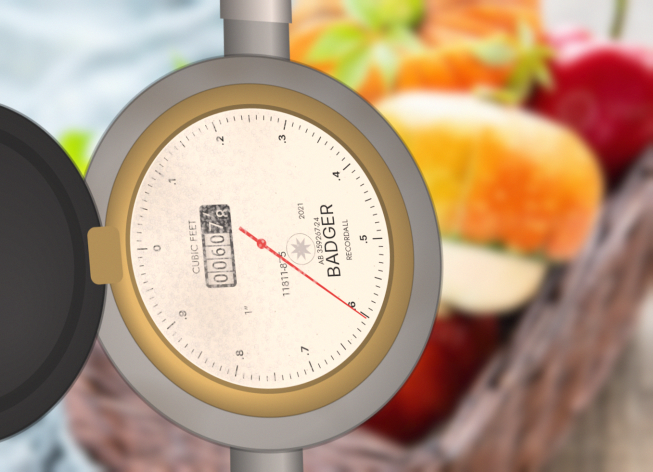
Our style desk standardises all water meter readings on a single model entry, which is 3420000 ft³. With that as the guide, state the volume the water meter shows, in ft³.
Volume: 6077.60 ft³
